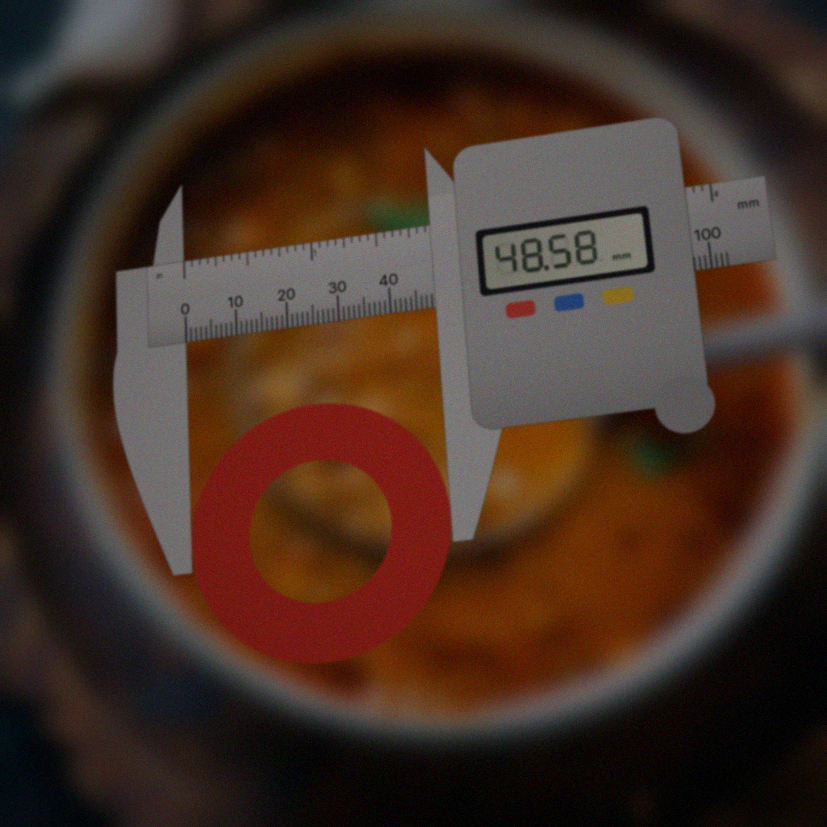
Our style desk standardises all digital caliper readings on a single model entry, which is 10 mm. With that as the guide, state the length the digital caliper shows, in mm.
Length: 48.58 mm
